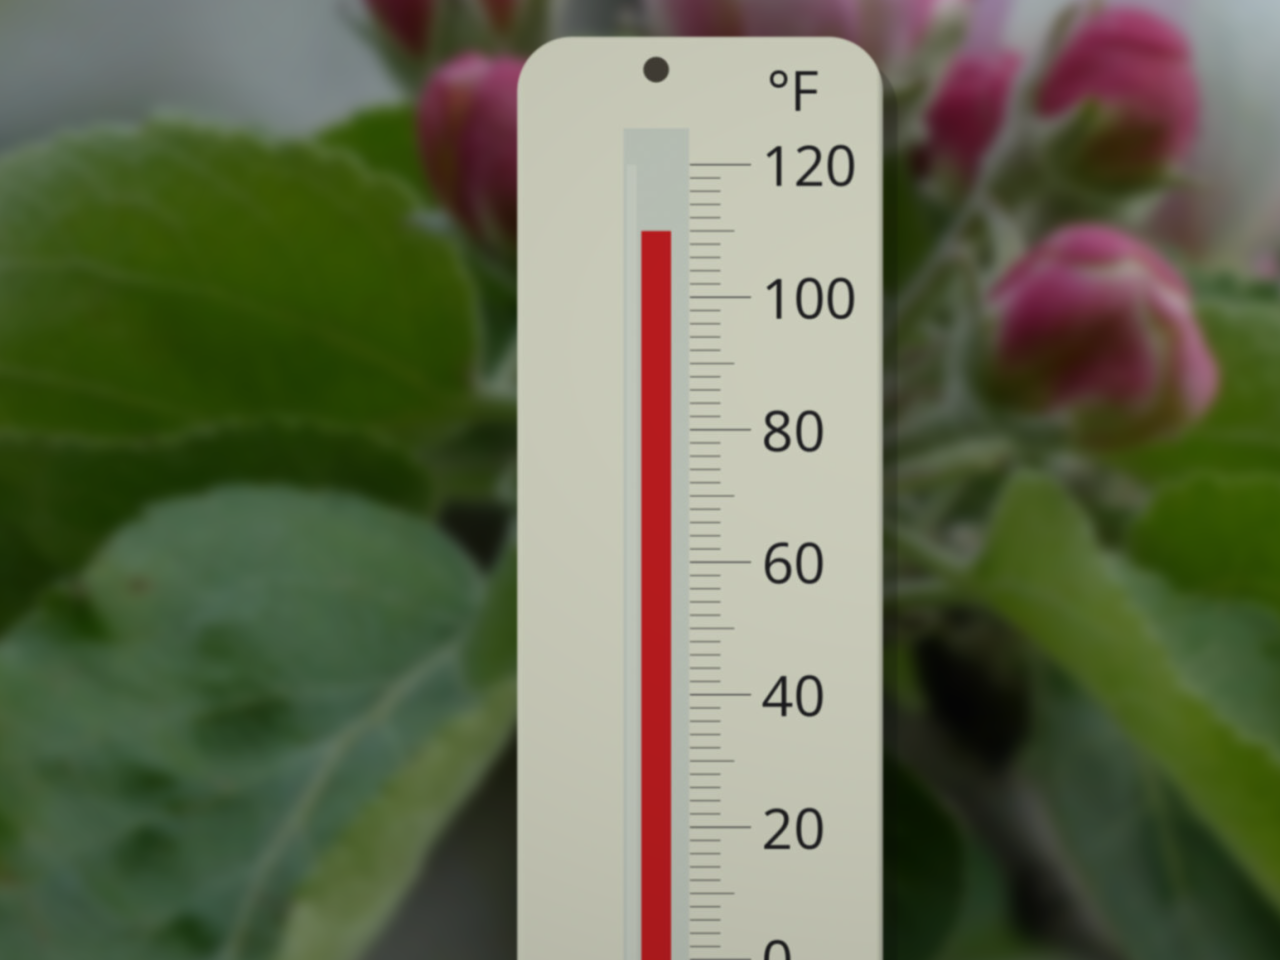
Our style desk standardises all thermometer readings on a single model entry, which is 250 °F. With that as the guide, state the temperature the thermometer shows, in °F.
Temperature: 110 °F
